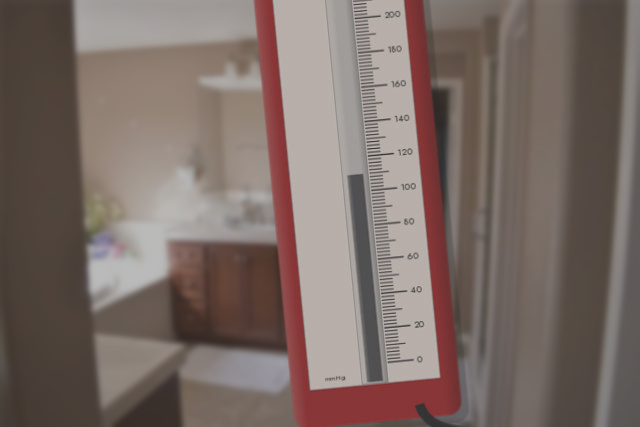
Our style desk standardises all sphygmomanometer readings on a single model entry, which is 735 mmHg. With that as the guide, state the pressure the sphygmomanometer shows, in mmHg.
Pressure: 110 mmHg
